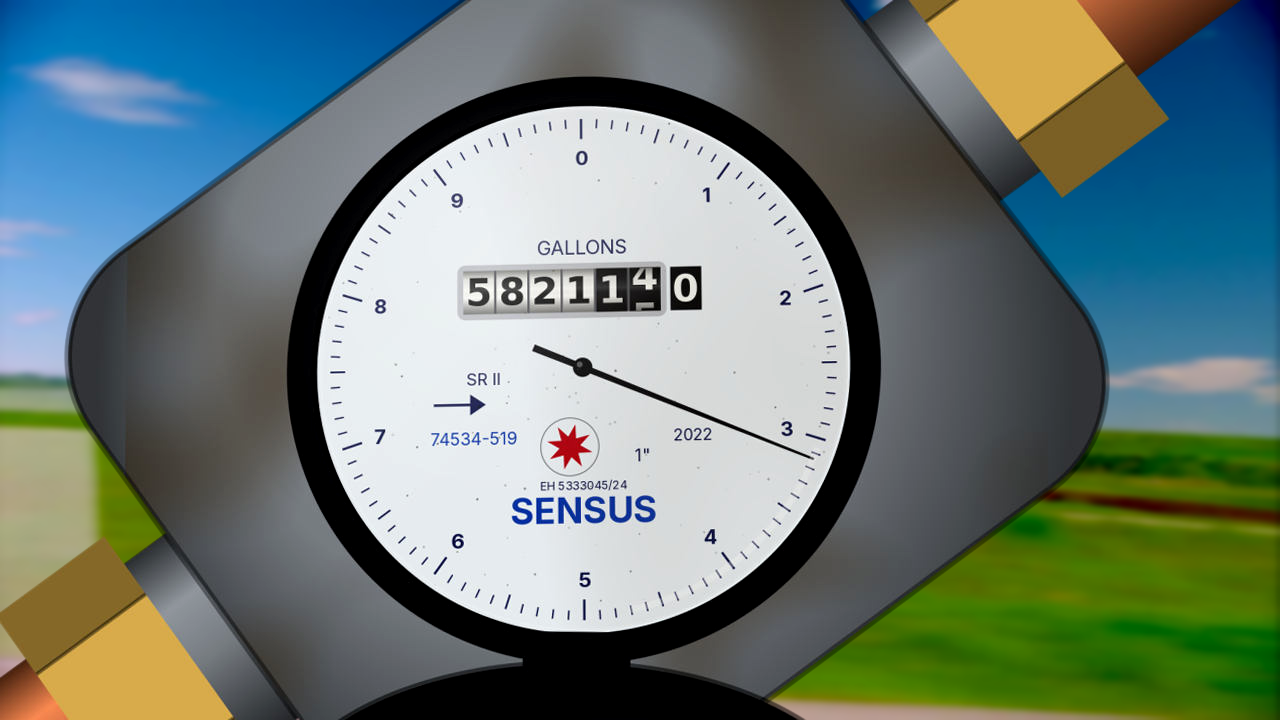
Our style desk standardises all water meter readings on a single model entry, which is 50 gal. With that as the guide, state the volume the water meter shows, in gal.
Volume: 5821143.1 gal
